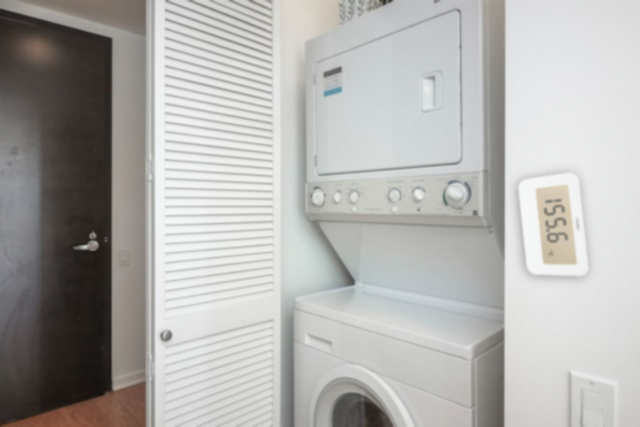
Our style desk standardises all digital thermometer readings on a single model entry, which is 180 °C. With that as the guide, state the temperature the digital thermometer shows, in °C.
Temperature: 155.6 °C
